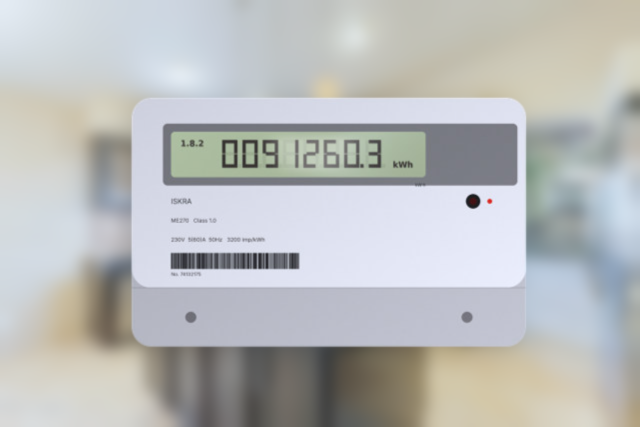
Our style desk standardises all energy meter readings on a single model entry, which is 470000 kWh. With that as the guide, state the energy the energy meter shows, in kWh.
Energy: 91260.3 kWh
